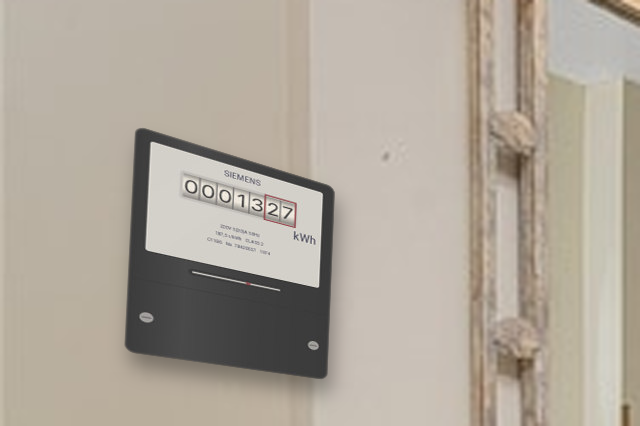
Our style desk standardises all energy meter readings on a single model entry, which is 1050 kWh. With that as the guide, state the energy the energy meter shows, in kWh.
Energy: 13.27 kWh
